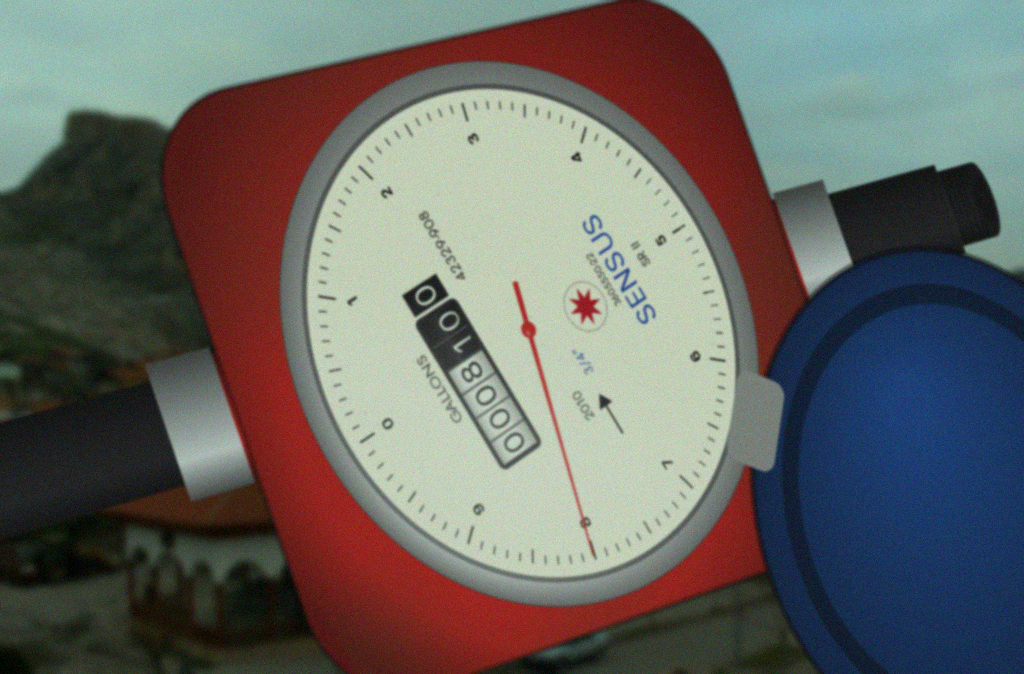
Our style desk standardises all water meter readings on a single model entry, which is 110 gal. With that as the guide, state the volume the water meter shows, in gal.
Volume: 8098.0 gal
